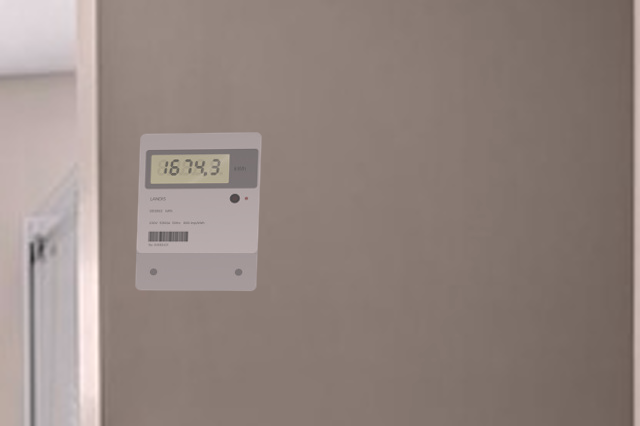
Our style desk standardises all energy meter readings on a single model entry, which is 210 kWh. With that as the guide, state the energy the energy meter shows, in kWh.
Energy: 1674.3 kWh
